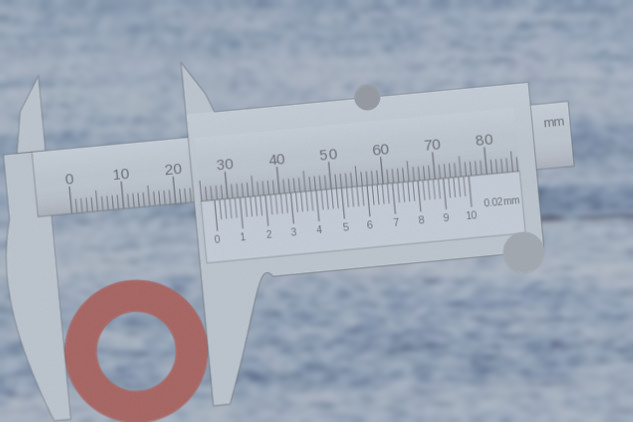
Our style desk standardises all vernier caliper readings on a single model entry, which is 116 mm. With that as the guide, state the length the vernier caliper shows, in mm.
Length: 27.5 mm
